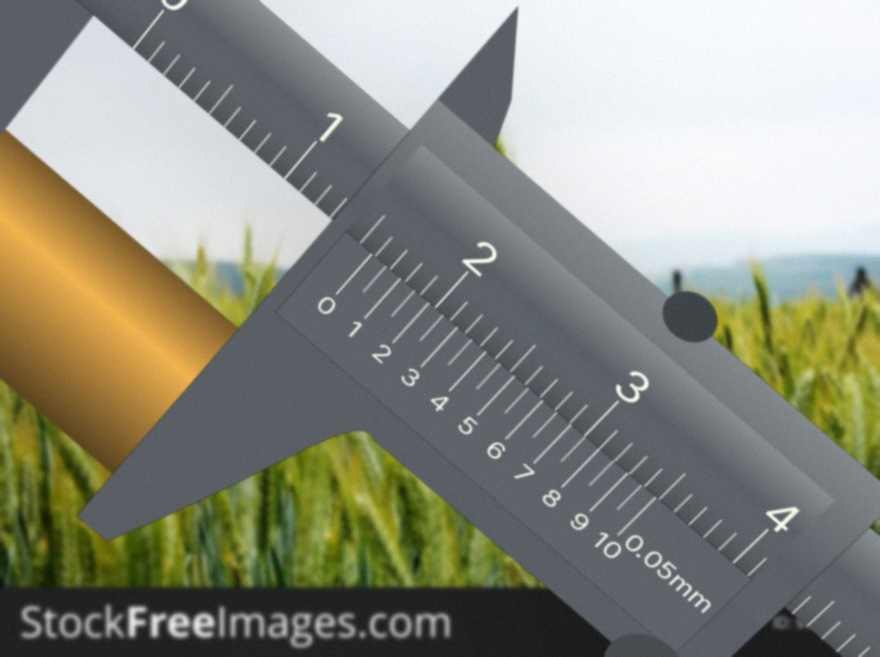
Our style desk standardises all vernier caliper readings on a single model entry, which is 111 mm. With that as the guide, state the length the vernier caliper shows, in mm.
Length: 15.8 mm
